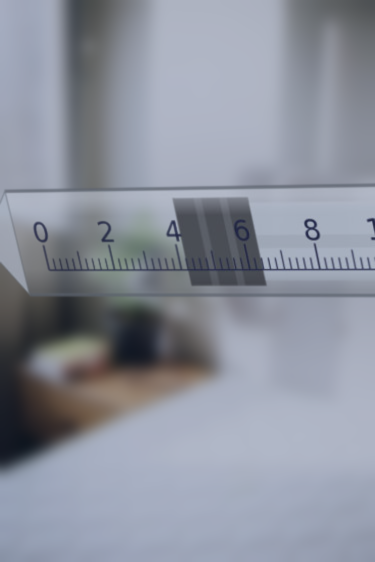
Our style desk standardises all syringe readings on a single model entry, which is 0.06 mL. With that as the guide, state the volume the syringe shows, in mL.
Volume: 4.2 mL
